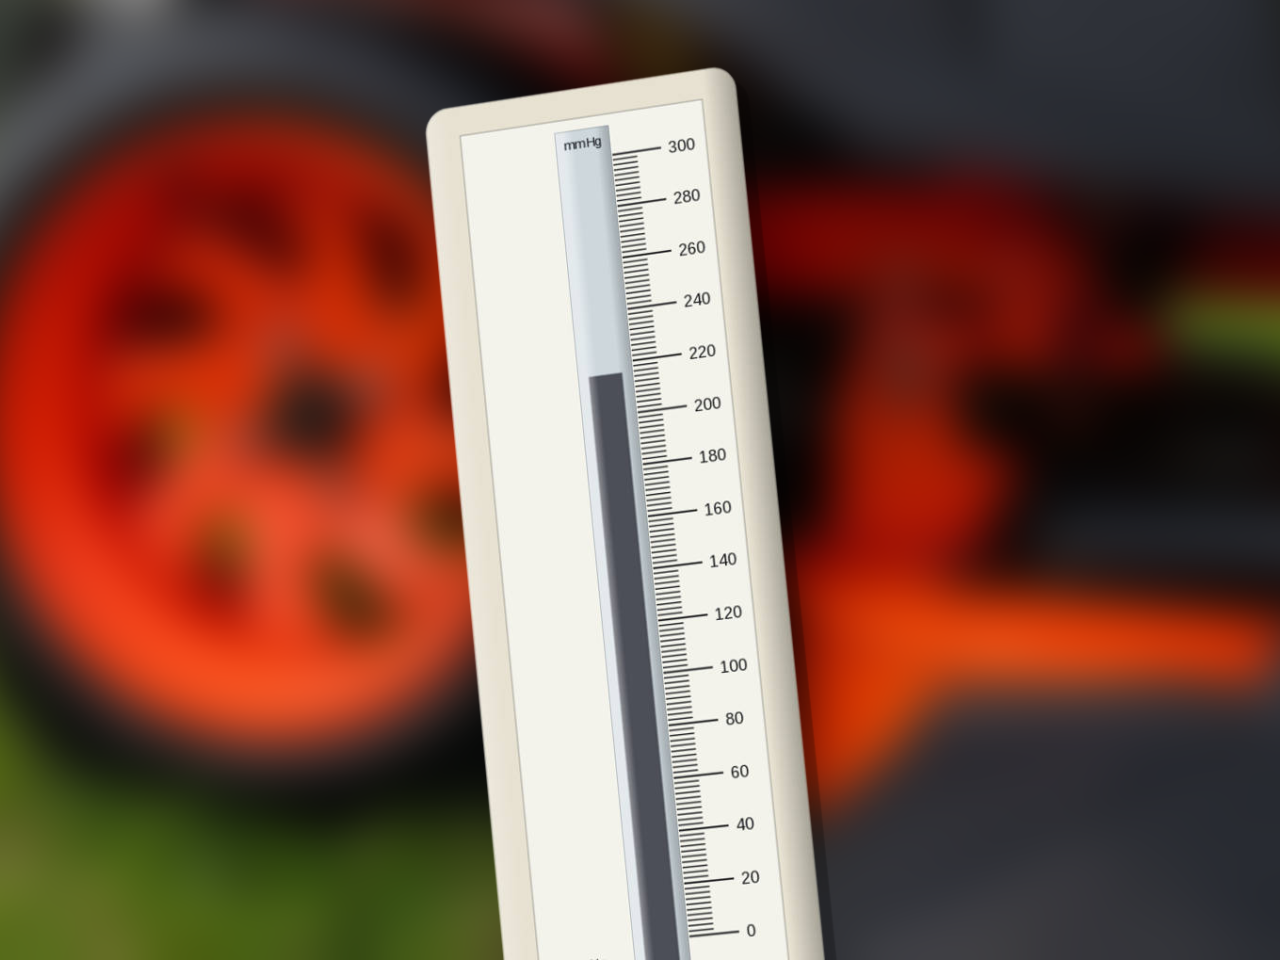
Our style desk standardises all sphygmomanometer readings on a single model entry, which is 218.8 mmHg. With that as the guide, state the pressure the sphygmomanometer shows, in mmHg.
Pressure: 216 mmHg
